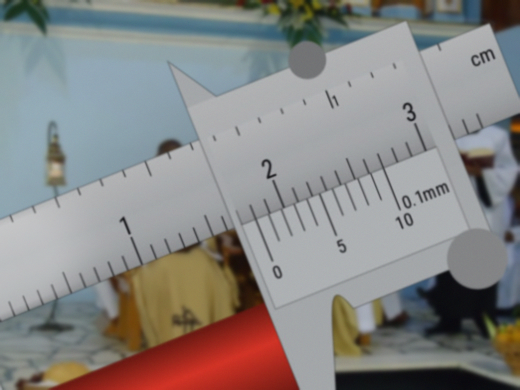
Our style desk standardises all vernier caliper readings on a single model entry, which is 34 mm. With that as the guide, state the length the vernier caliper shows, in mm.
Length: 18.0 mm
